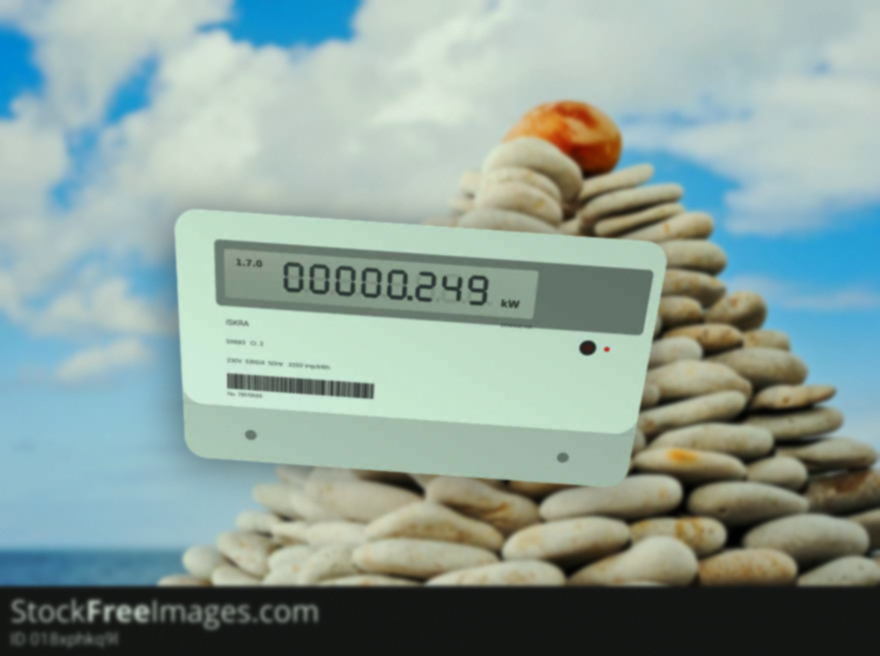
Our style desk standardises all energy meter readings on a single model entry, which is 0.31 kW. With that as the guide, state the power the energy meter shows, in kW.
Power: 0.249 kW
